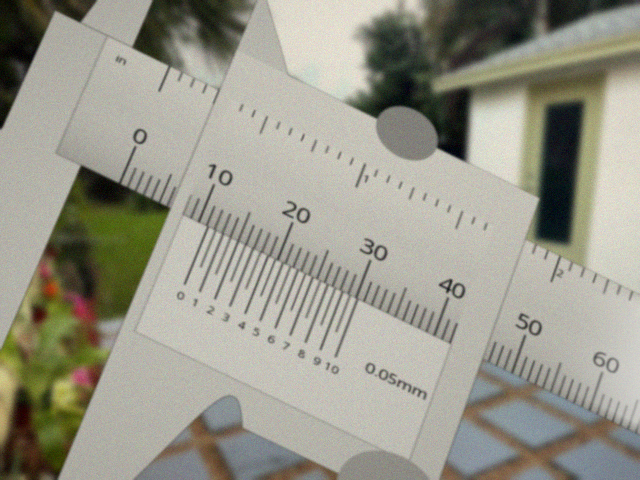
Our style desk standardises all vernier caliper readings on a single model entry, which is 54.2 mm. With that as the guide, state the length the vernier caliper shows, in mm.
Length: 11.2 mm
